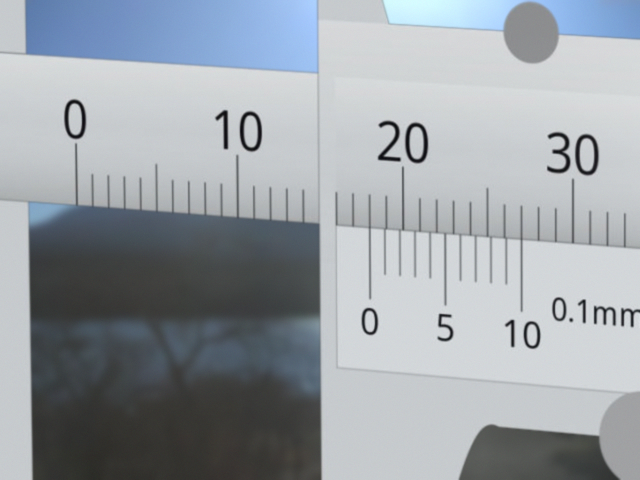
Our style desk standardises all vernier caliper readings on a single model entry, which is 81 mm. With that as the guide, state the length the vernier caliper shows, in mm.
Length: 18.0 mm
